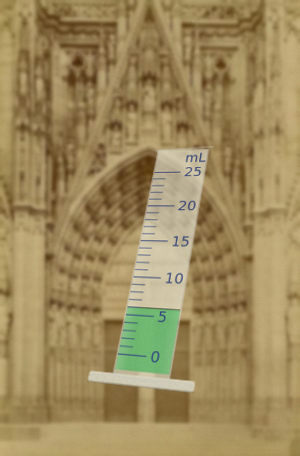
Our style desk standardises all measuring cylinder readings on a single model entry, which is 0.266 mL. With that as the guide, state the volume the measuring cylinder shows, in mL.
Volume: 6 mL
